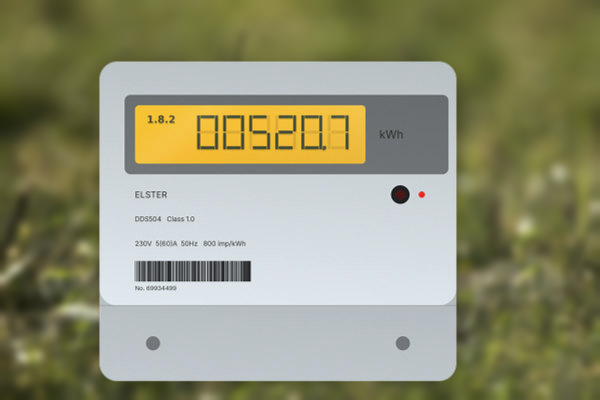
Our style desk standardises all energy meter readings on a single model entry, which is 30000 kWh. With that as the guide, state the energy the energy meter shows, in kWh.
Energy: 520.7 kWh
